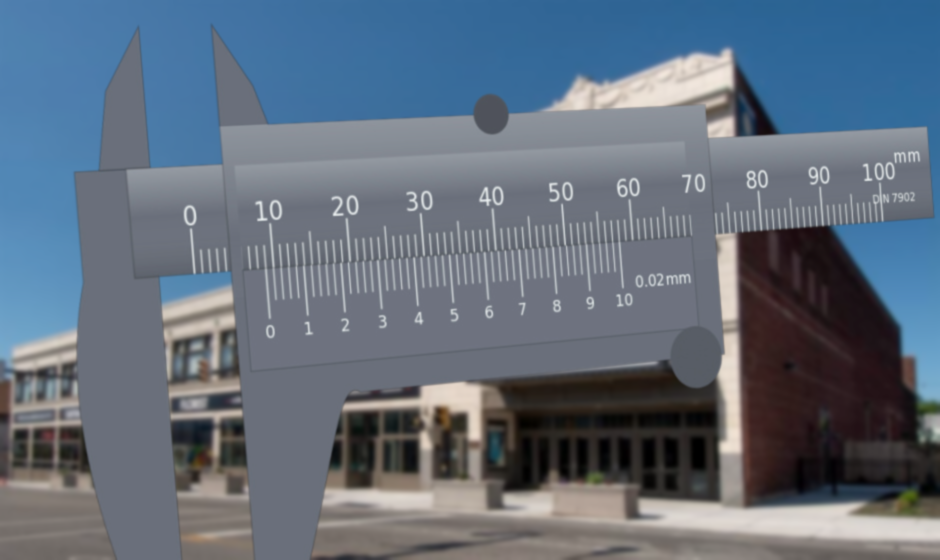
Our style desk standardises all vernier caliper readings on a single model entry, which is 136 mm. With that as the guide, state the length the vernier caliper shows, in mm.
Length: 9.0 mm
